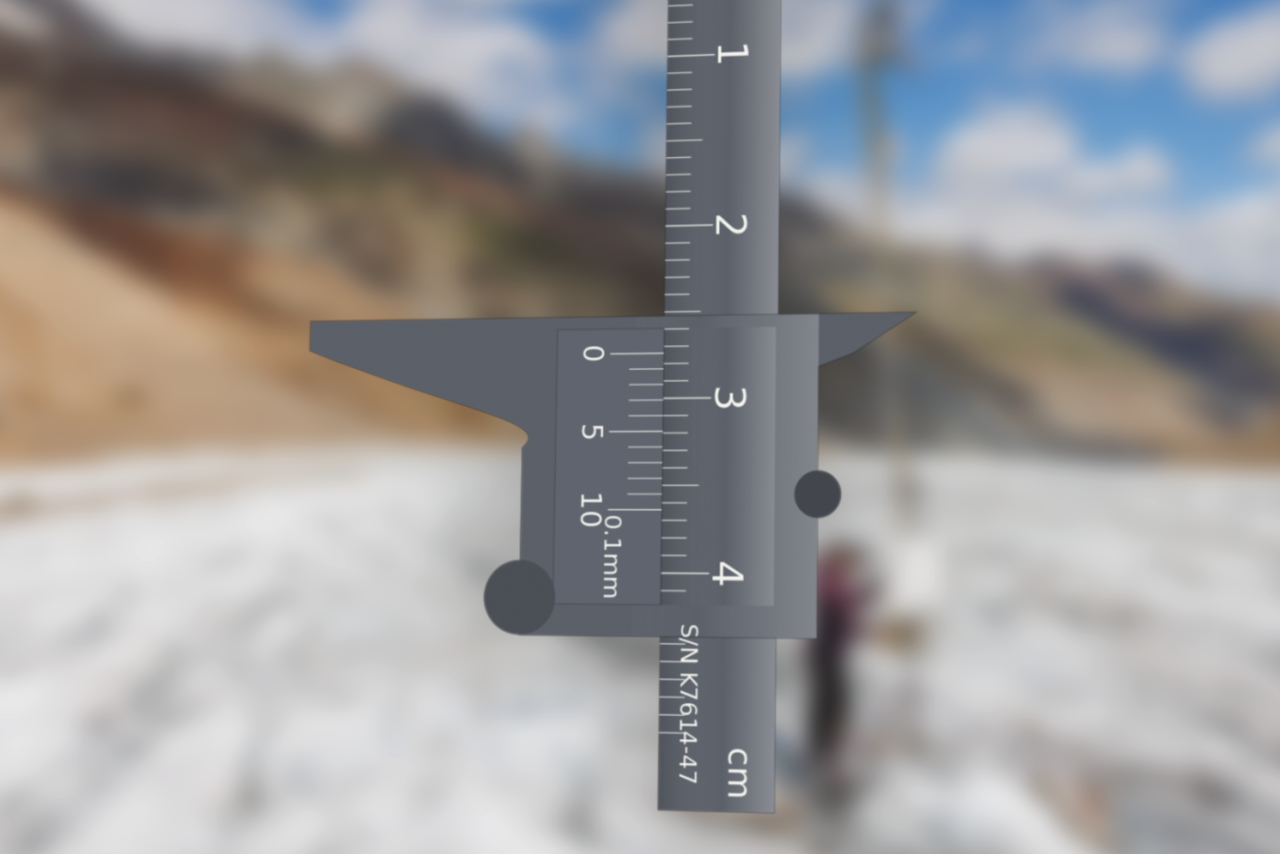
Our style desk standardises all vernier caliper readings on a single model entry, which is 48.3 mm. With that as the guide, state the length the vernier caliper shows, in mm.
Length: 27.4 mm
